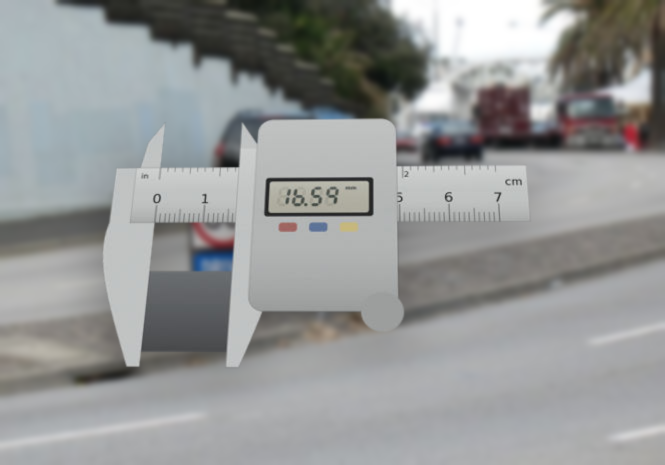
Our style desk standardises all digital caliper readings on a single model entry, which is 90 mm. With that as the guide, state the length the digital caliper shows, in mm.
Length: 16.59 mm
